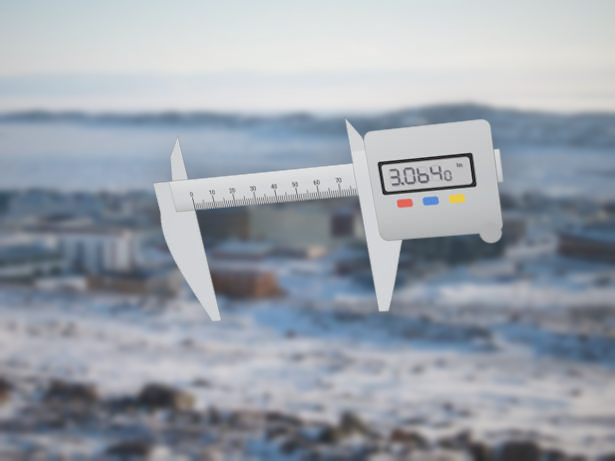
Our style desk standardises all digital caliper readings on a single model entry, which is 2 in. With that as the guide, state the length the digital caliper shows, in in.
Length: 3.0640 in
